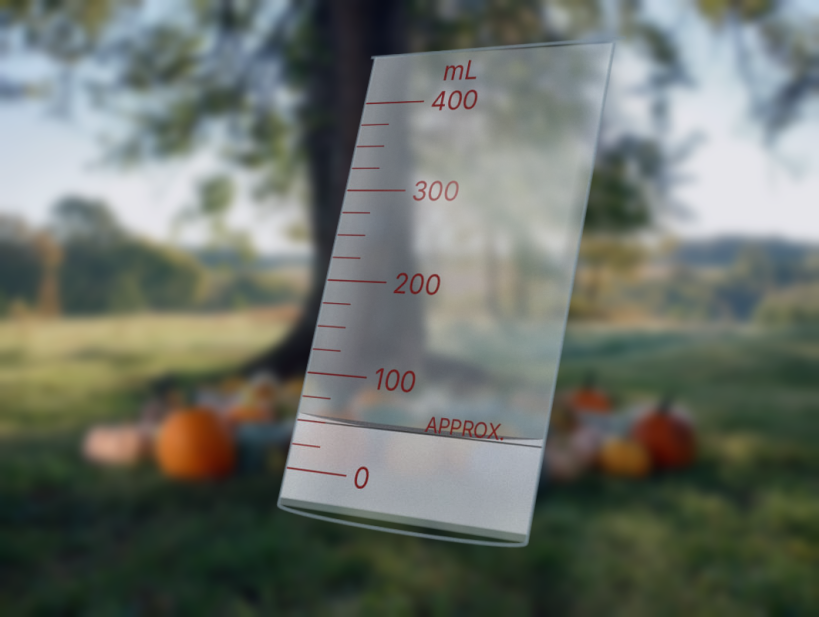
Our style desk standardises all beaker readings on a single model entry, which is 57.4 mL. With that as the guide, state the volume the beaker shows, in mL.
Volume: 50 mL
